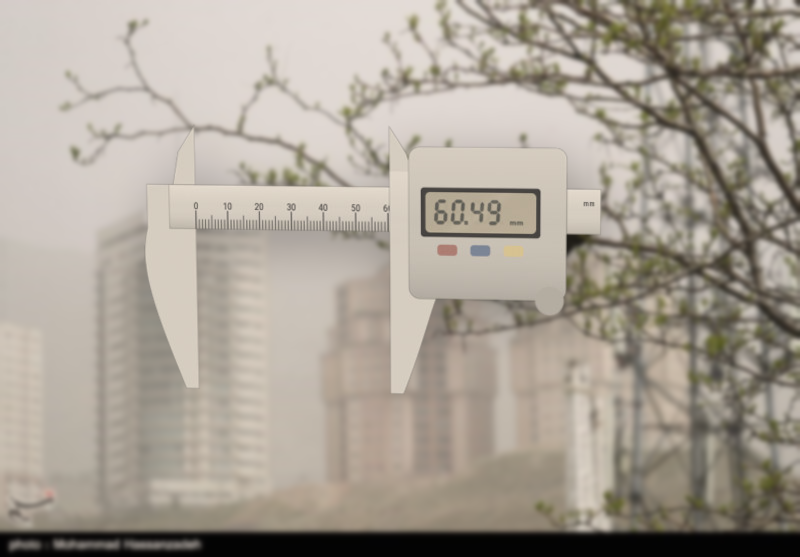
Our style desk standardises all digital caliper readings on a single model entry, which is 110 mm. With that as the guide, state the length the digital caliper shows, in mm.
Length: 60.49 mm
